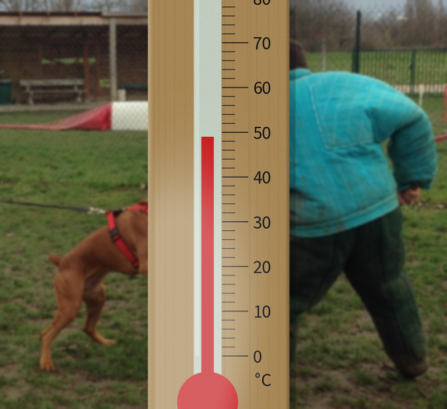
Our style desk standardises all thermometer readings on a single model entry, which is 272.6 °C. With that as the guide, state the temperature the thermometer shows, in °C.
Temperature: 49 °C
